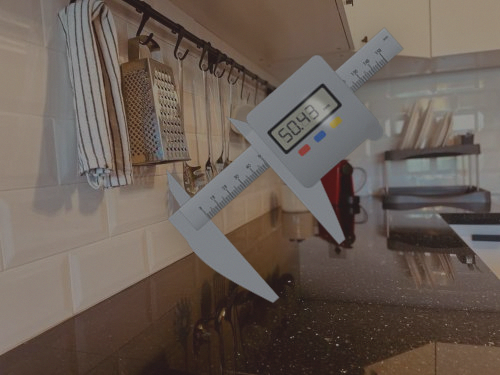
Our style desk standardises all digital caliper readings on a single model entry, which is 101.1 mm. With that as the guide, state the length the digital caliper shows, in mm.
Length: 50.43 mm
